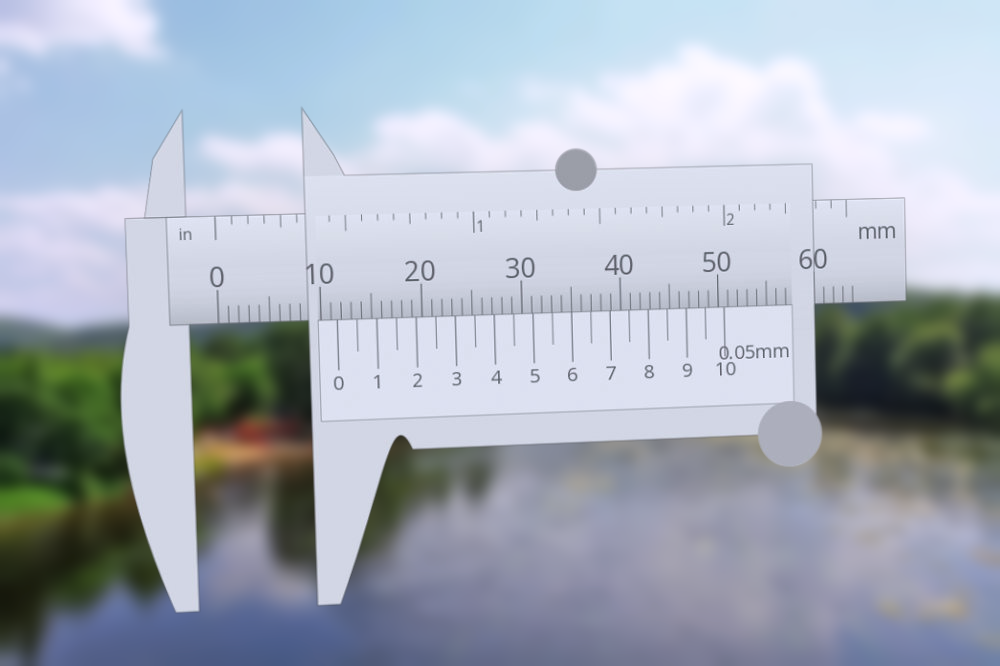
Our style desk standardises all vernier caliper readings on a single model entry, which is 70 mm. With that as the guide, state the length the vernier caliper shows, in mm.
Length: 11.6 mm
